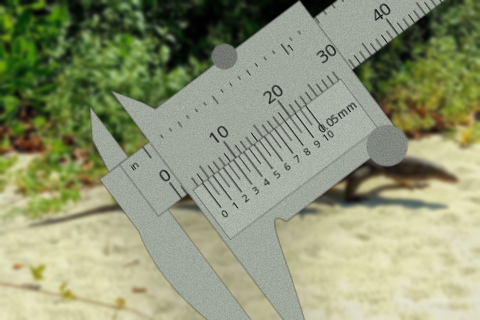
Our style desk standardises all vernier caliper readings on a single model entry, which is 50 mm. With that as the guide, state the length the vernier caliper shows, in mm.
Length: 3.8 mm
